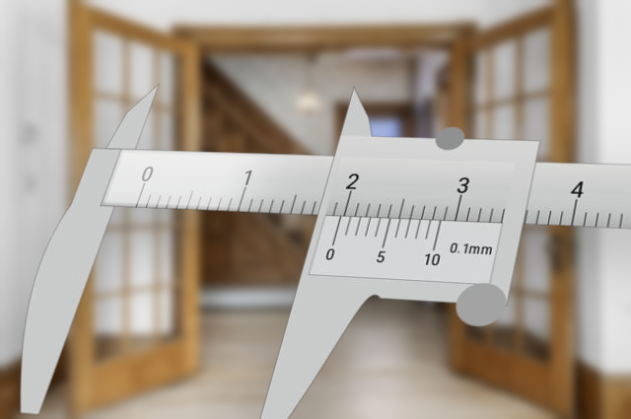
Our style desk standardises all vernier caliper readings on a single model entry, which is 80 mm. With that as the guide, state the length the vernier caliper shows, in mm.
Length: 19.7 mm
